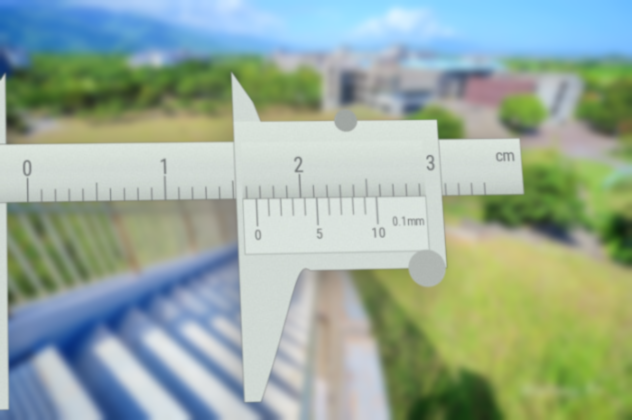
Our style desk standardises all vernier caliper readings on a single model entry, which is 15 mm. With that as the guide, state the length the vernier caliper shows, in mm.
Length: 16.7 mm
